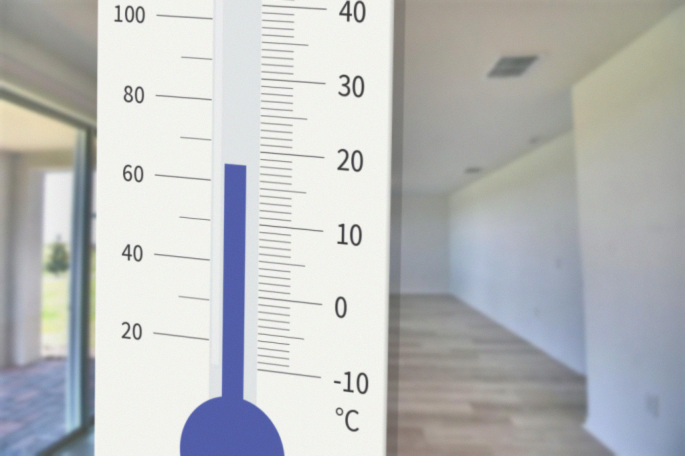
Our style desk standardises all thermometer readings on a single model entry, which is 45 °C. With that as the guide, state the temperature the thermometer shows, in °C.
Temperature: 18 °C
